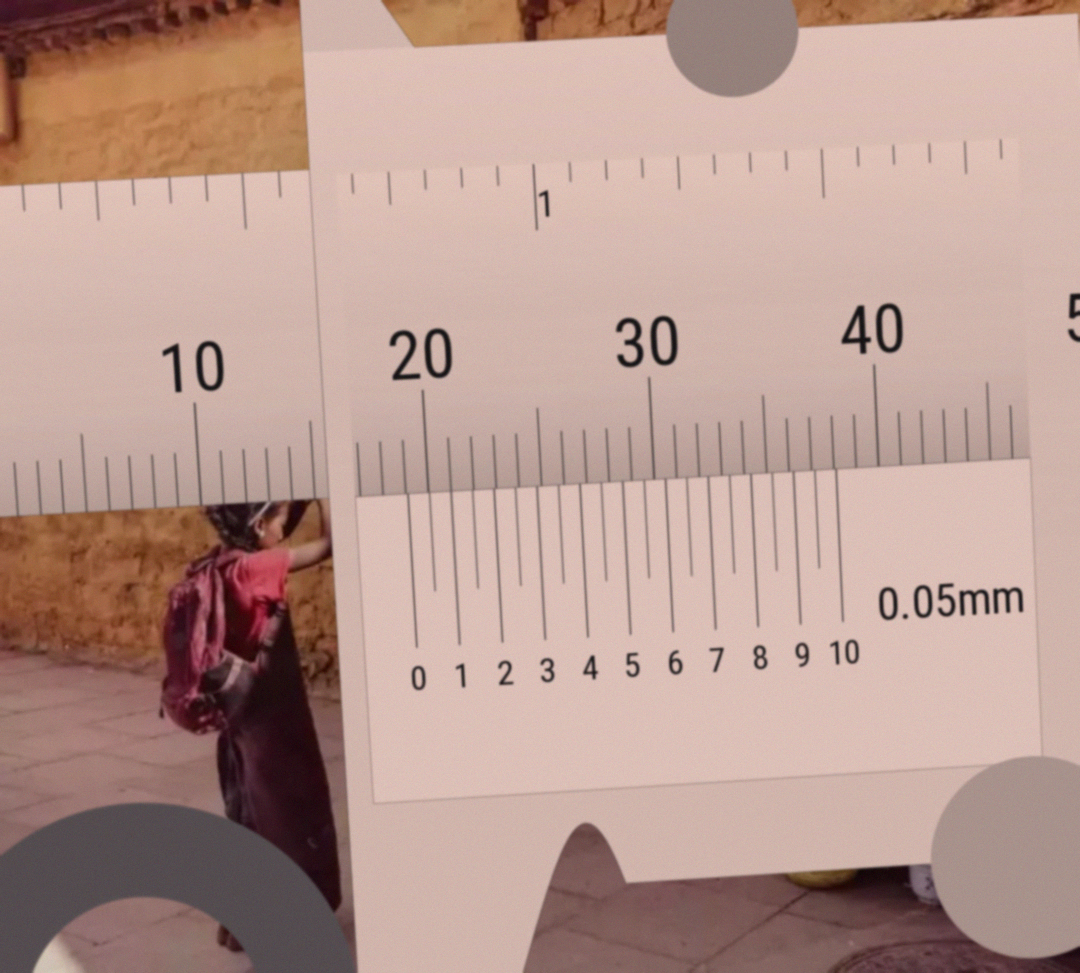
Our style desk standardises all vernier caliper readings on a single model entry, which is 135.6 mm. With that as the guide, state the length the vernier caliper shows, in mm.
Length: 19.1 mm
